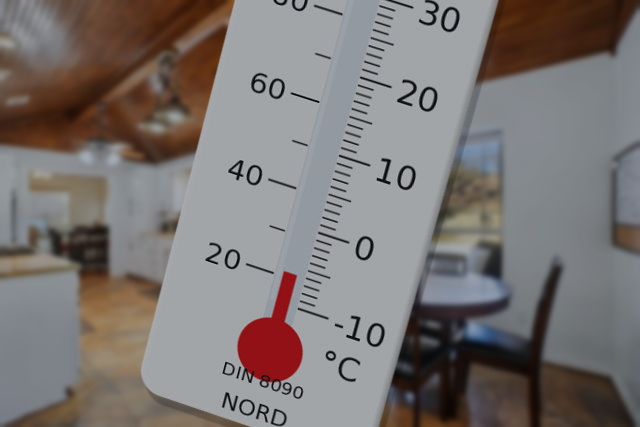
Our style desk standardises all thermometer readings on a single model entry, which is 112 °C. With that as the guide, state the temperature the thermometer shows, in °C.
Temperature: -6 °C
